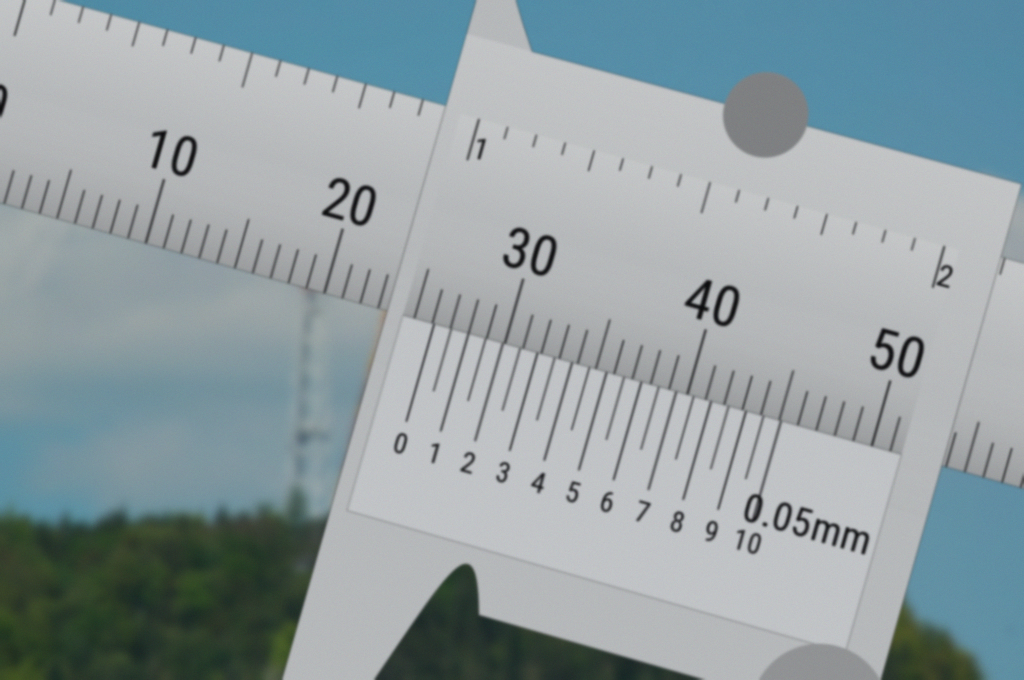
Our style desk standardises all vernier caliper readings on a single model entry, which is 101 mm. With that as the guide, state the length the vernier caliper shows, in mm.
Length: 26.1 mm
